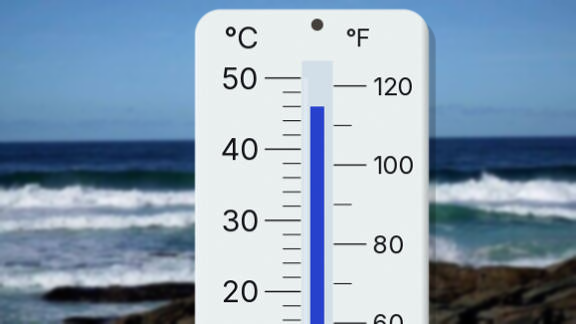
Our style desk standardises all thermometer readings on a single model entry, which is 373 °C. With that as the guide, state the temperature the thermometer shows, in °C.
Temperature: 46 °C
